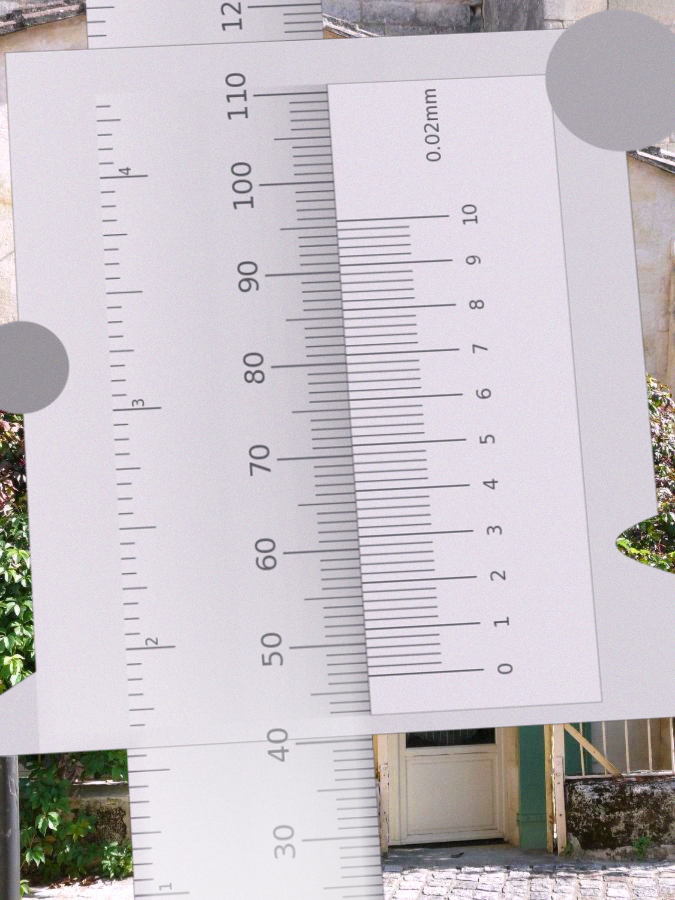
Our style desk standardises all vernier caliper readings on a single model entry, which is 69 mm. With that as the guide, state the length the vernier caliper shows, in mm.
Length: 46.6 mm
